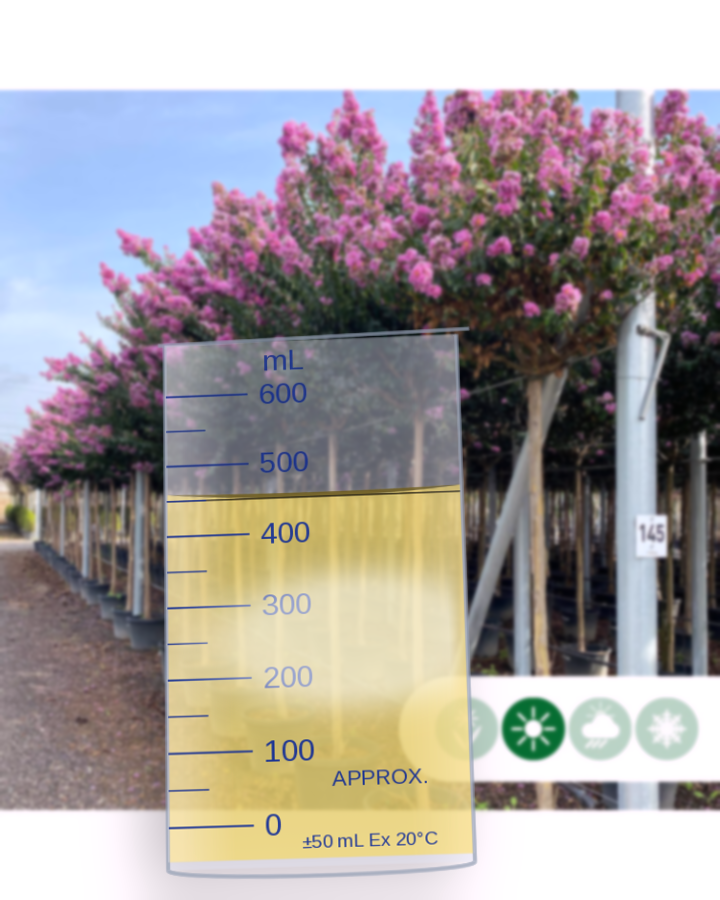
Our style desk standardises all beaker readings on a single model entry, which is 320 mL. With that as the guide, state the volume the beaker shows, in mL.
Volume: 450 mL
